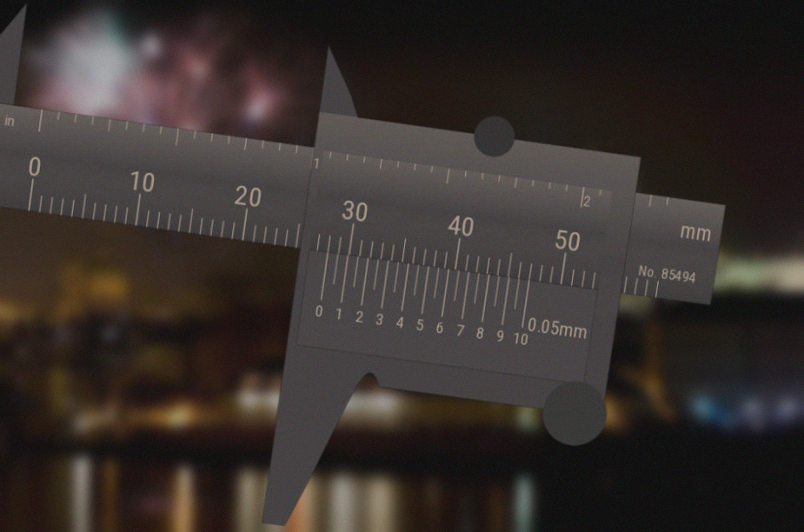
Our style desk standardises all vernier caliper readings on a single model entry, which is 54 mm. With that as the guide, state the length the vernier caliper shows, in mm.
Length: 28.0 mm
